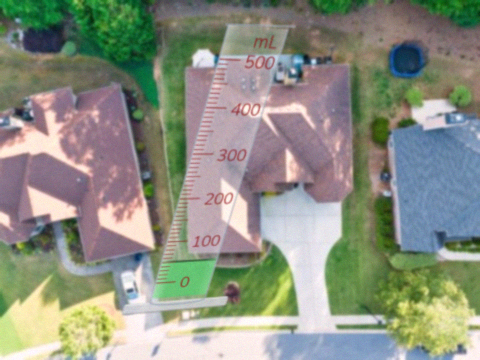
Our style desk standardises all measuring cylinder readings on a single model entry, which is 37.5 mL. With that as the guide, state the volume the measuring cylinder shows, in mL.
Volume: 50 mL
